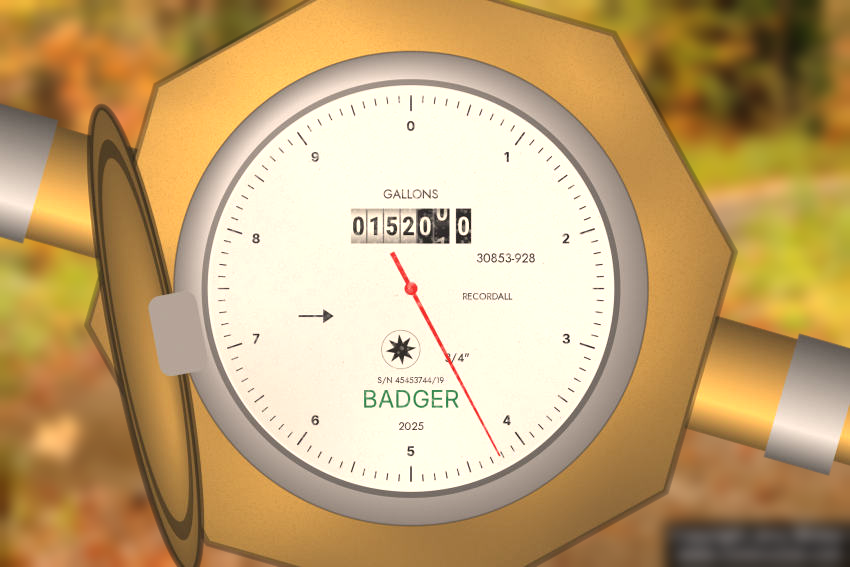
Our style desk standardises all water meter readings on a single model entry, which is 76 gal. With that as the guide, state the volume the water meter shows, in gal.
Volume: 152004.2 gal
